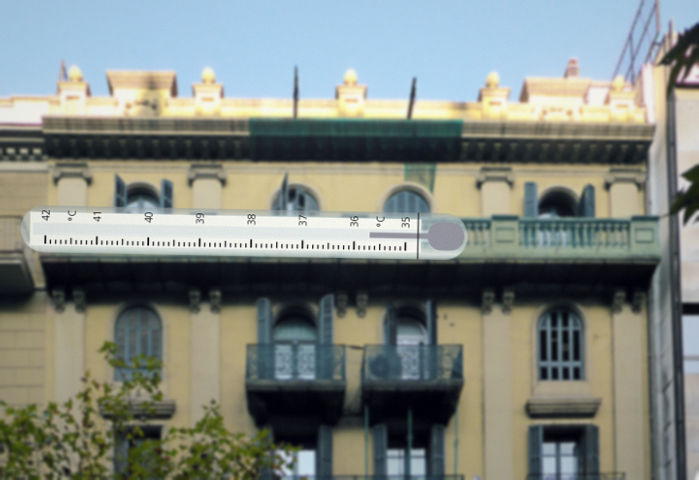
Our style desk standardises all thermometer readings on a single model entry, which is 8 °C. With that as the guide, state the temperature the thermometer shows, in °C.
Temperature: 35.7 °C
